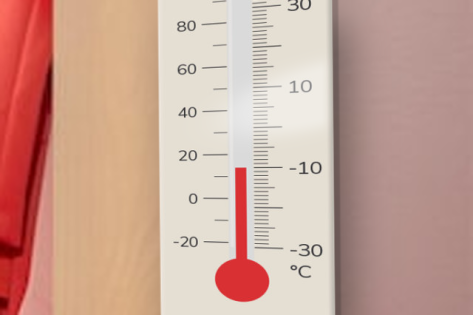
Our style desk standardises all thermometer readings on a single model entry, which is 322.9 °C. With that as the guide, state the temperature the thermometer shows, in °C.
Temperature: -10 °C
